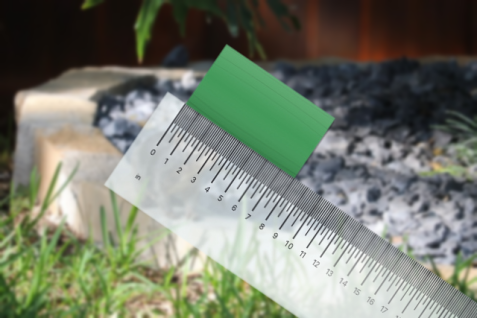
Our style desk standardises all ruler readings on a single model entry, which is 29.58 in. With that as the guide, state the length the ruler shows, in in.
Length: 8 in
